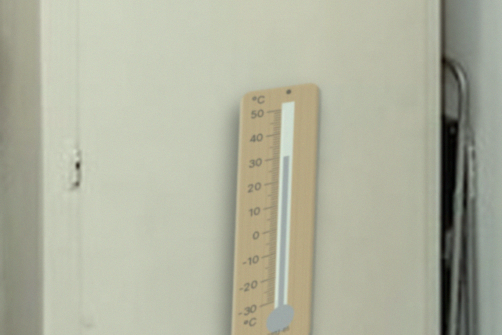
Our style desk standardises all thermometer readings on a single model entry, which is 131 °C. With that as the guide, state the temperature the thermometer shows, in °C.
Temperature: 30 °C
